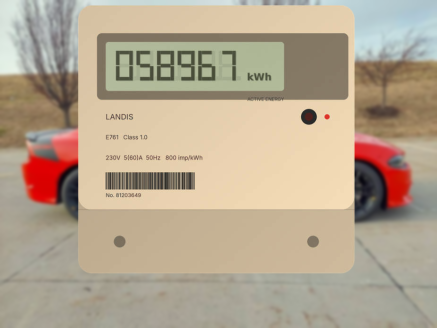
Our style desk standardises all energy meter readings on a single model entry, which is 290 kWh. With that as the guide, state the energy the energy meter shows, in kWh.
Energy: 58967 kWh
